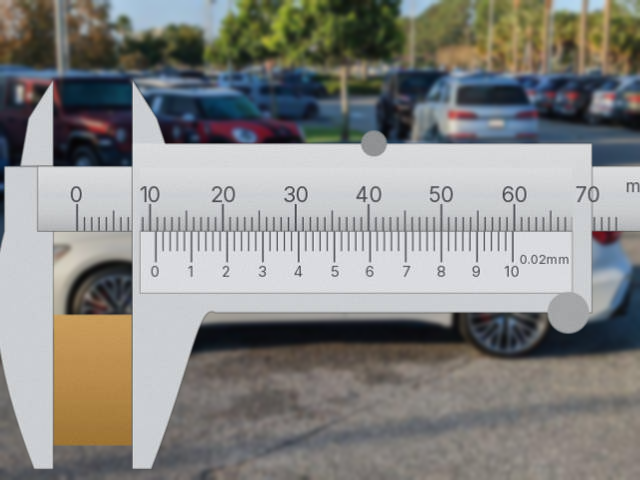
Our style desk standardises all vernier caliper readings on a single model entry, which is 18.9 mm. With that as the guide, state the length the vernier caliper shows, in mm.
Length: 10.8 mm
